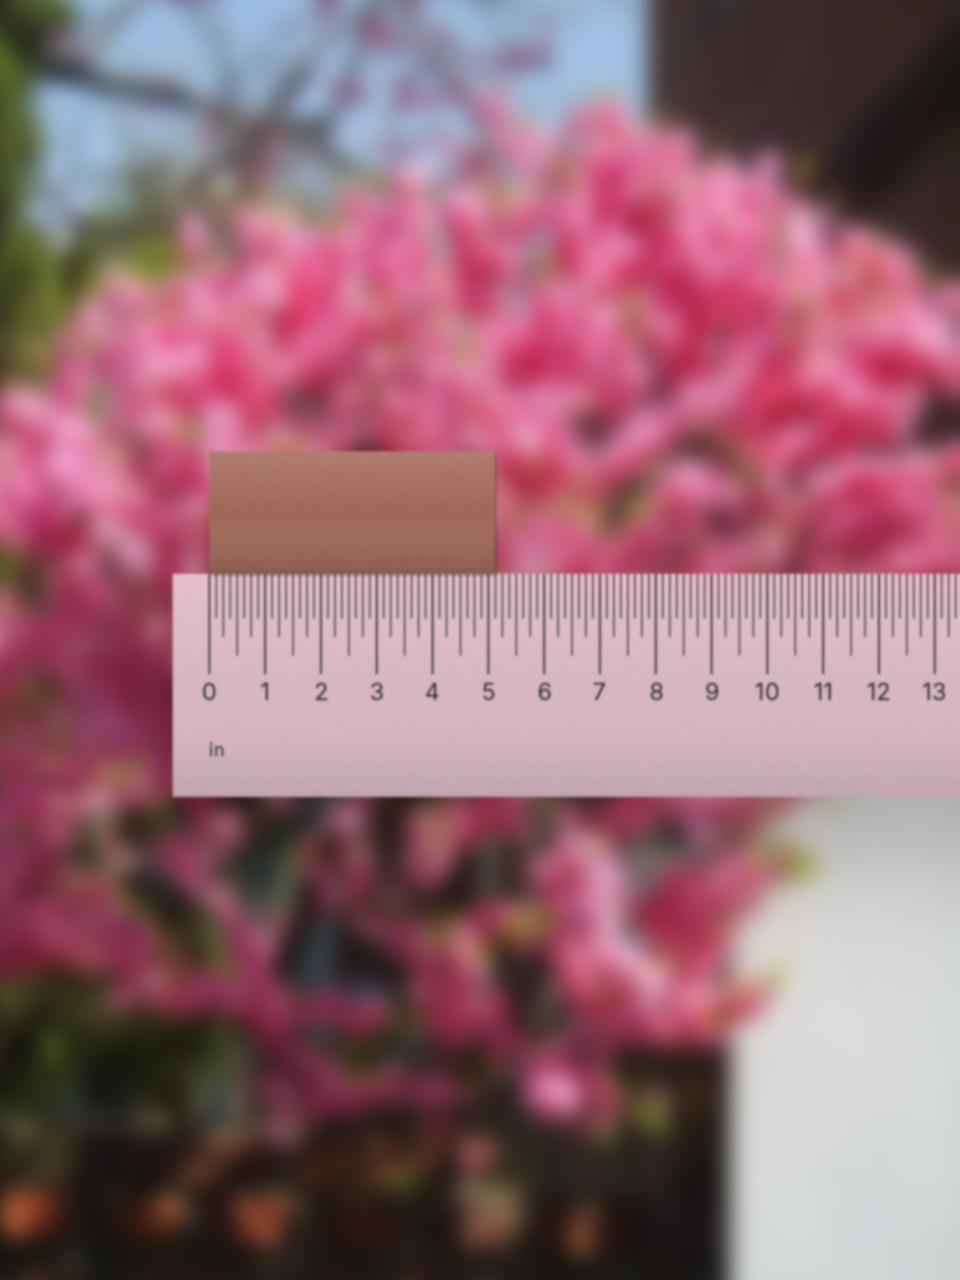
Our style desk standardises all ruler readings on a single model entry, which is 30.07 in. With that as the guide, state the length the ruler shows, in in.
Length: 5.125 in
